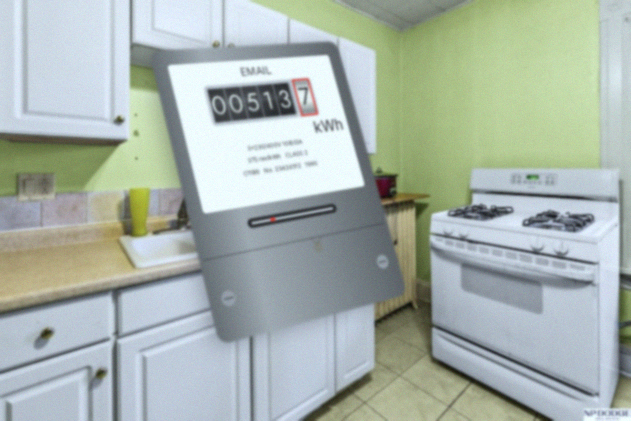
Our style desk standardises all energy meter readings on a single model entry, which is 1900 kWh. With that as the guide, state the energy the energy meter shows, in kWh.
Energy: 513.7 kWh
